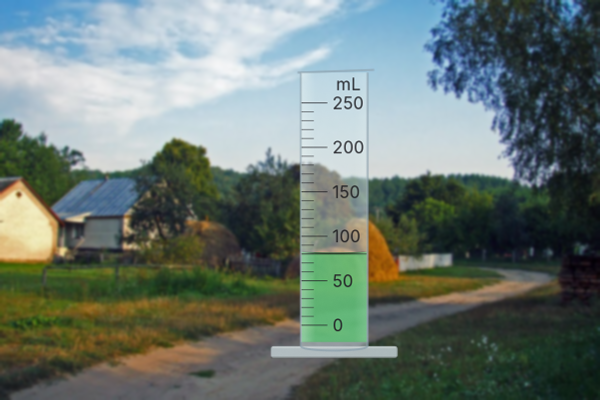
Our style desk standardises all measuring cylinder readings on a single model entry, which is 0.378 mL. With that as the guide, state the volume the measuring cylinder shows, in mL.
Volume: 80 mL
